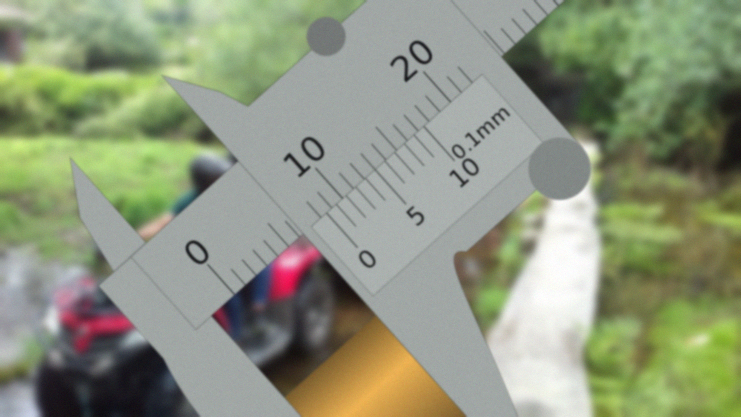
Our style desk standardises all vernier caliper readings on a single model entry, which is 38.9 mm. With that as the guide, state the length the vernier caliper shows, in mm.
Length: 8.5 mm
